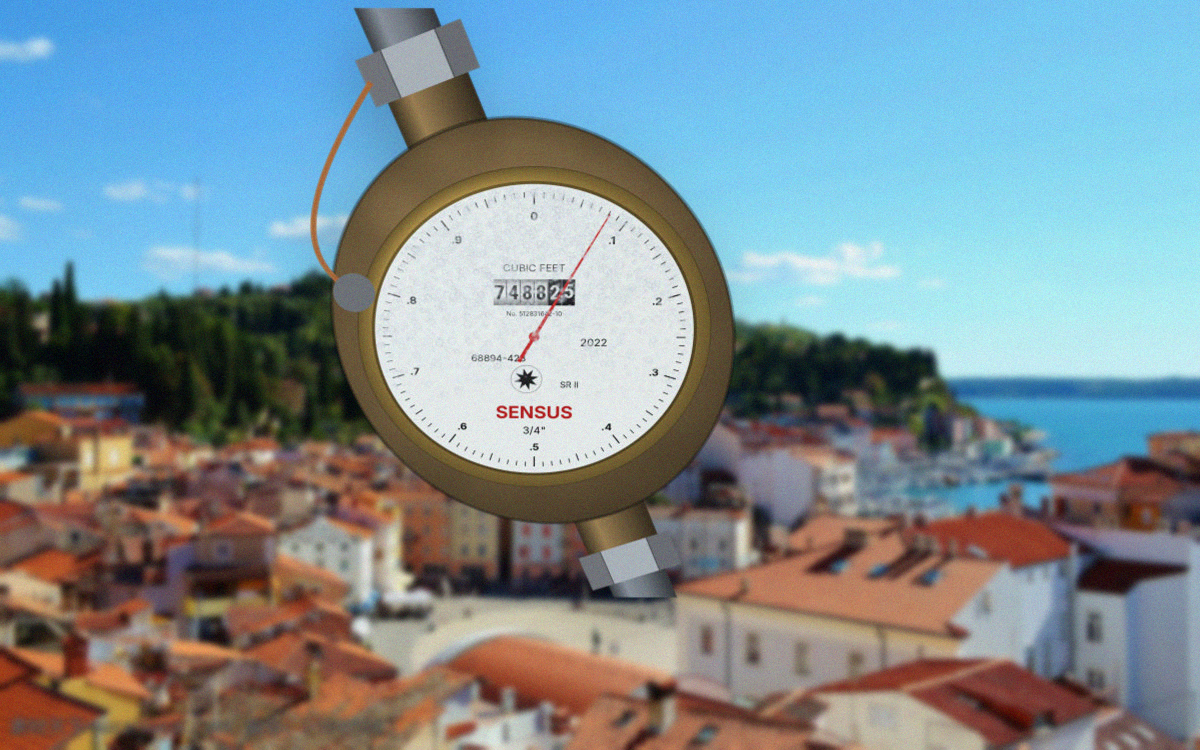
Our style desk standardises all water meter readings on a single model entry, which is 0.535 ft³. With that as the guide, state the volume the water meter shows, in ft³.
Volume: 748825.08 ft³
